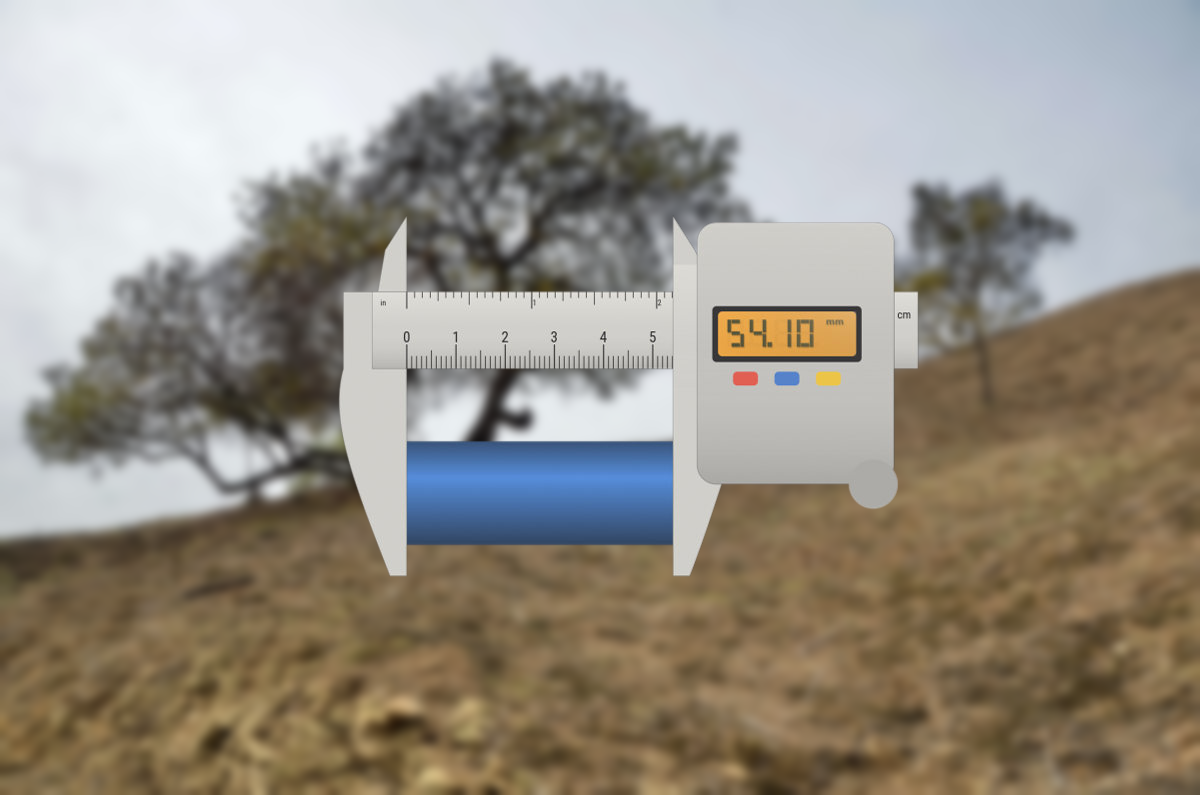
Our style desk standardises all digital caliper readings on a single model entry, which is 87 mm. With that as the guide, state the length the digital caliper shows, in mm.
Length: 54.10 mm
